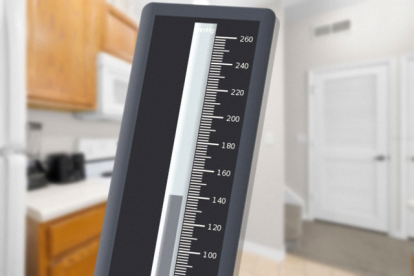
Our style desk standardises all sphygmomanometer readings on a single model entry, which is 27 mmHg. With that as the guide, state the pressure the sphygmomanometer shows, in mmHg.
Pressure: 140 mmHg
